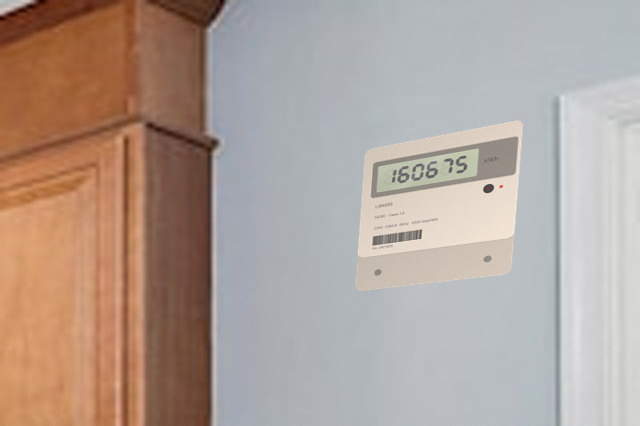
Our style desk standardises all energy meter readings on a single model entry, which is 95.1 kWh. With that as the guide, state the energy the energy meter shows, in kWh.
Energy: 160675 kWh
